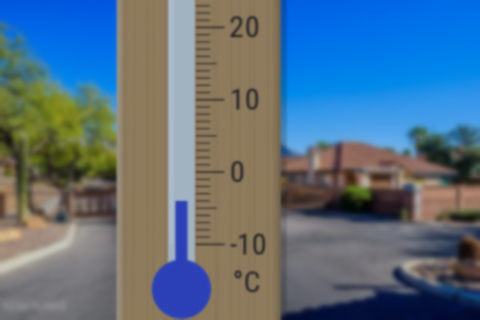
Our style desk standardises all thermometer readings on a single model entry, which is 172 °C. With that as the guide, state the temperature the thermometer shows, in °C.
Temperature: -4 °C
